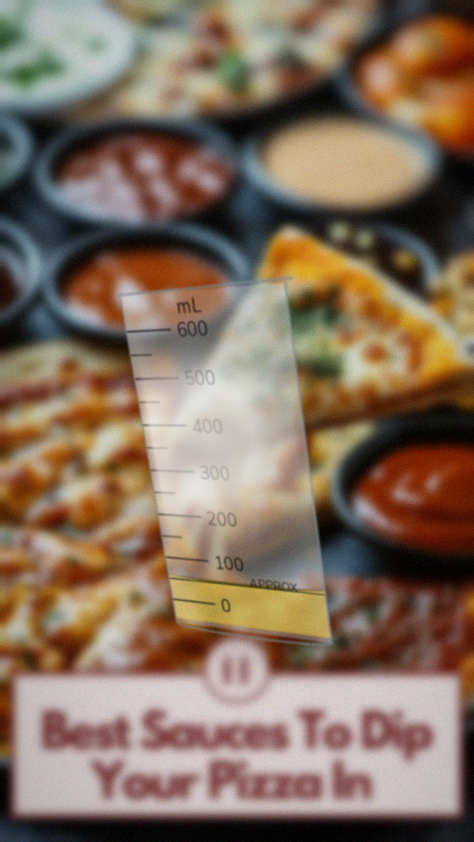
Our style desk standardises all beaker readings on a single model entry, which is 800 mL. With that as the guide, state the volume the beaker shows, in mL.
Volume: 50 mL
